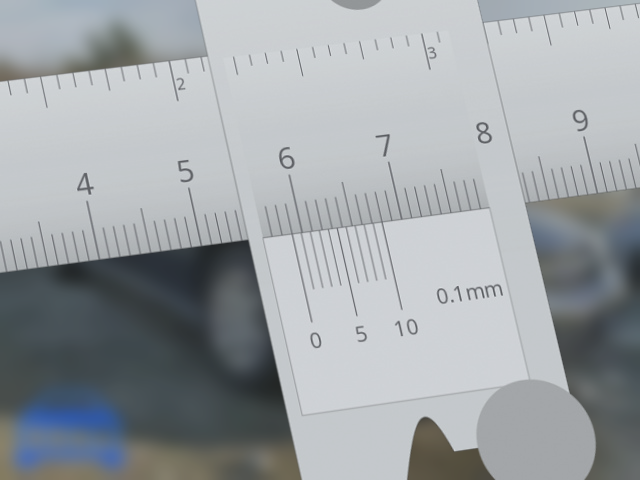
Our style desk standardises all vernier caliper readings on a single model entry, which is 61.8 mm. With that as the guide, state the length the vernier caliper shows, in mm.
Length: 59.0 mm
